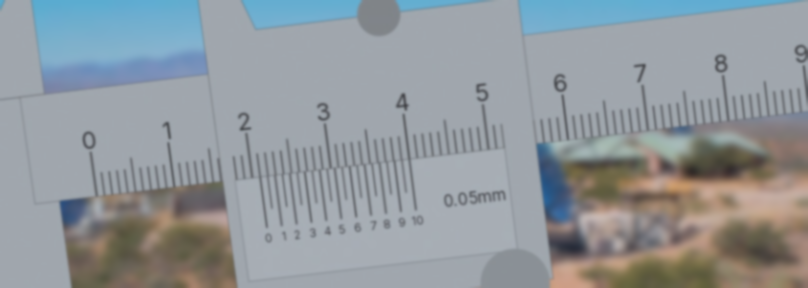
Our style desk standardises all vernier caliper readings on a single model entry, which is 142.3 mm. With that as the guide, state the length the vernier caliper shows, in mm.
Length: 21.0 mm
